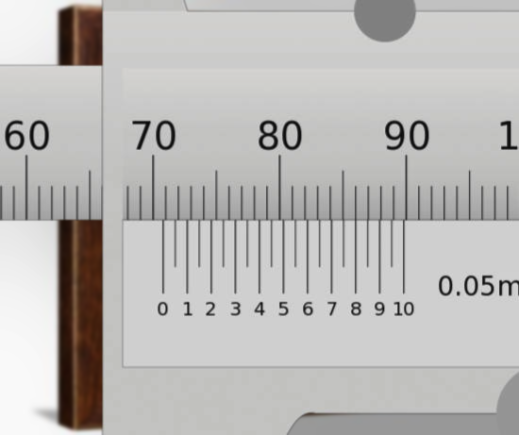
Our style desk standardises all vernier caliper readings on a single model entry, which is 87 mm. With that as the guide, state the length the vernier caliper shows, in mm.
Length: 70.8 mm
